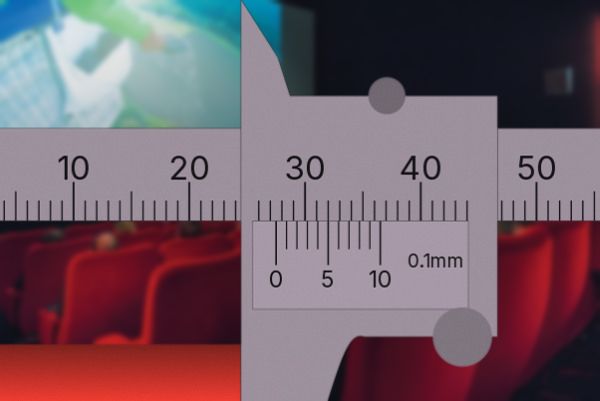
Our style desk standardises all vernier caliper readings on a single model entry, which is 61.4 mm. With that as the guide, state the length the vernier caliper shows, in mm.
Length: 27.5 mm
